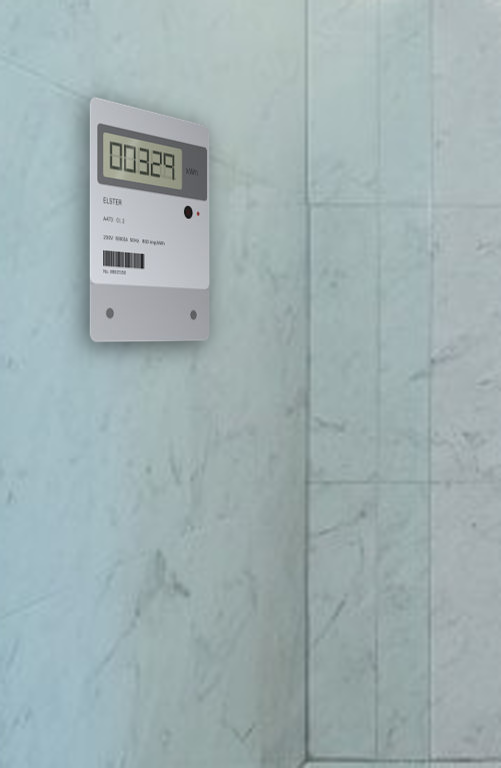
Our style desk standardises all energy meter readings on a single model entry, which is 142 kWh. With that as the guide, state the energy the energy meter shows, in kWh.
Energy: 329 kWh
